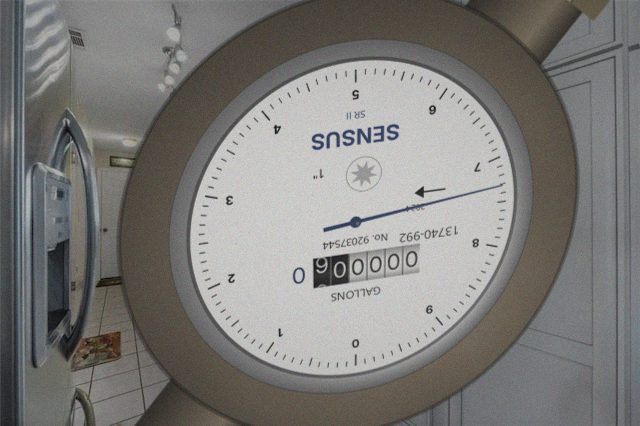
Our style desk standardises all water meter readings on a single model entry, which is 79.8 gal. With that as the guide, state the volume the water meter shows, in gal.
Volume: 57.3 gal
